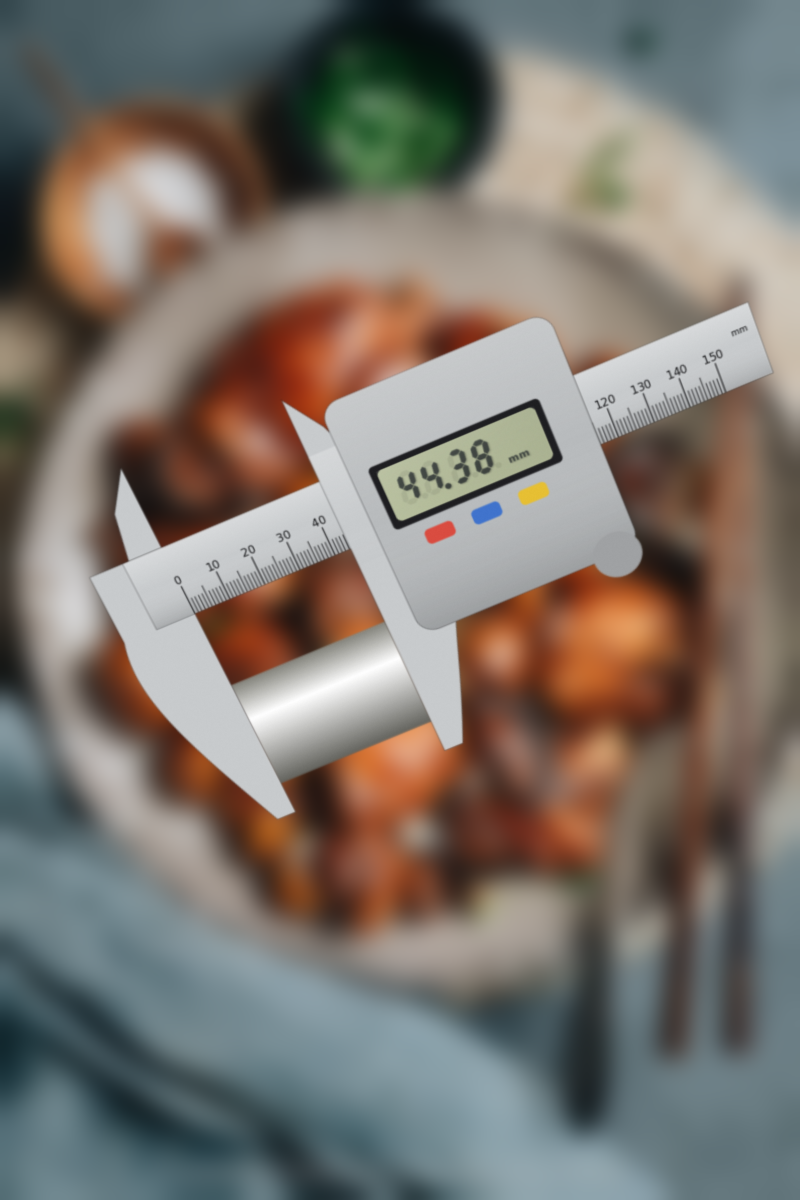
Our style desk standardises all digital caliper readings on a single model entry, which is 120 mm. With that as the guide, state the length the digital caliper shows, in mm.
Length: 44.38 mm
